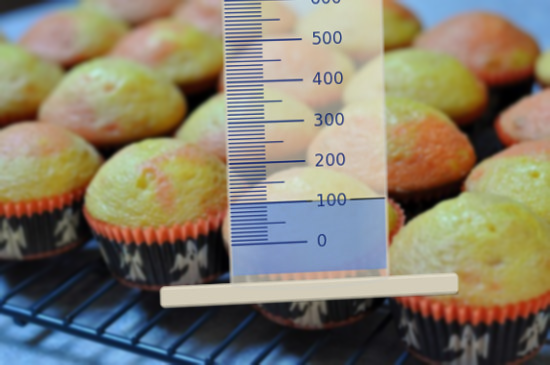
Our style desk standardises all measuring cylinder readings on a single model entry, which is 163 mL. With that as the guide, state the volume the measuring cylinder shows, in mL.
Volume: 100 mL
